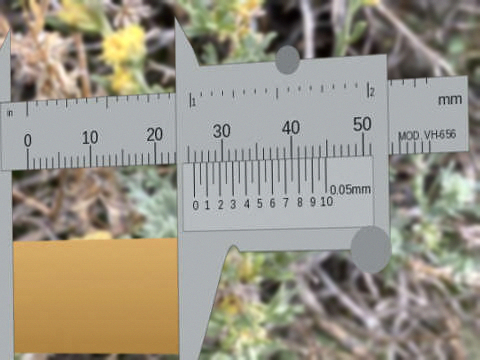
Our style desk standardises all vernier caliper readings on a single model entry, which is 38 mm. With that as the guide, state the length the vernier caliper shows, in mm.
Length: 25.8 mm
